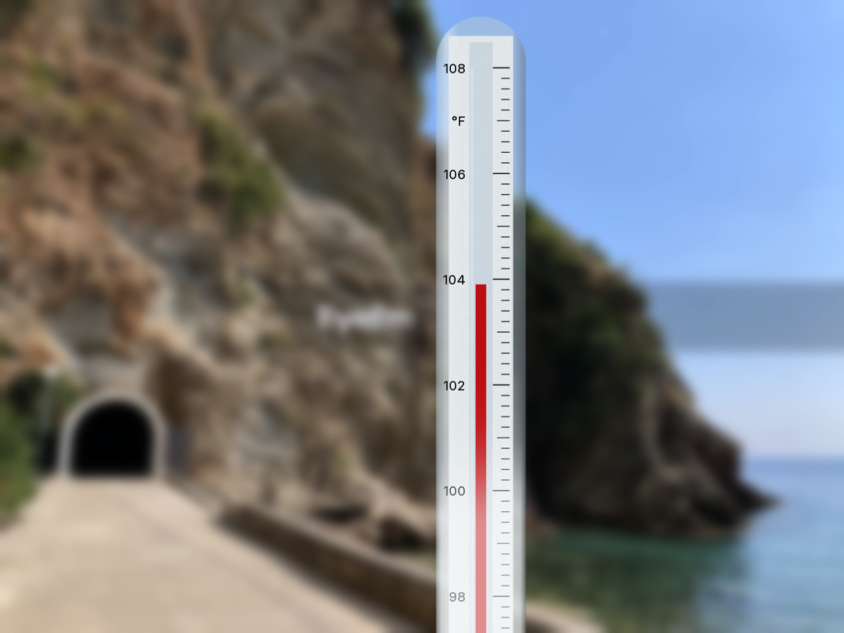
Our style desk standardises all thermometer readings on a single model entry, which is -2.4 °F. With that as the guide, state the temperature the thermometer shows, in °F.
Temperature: 103.9 °F
